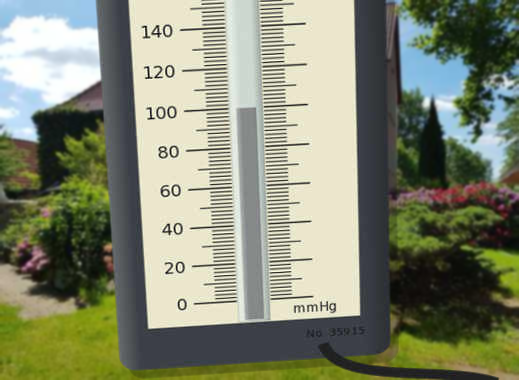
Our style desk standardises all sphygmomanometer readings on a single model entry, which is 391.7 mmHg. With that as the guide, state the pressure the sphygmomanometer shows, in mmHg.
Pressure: 100 mmHg
